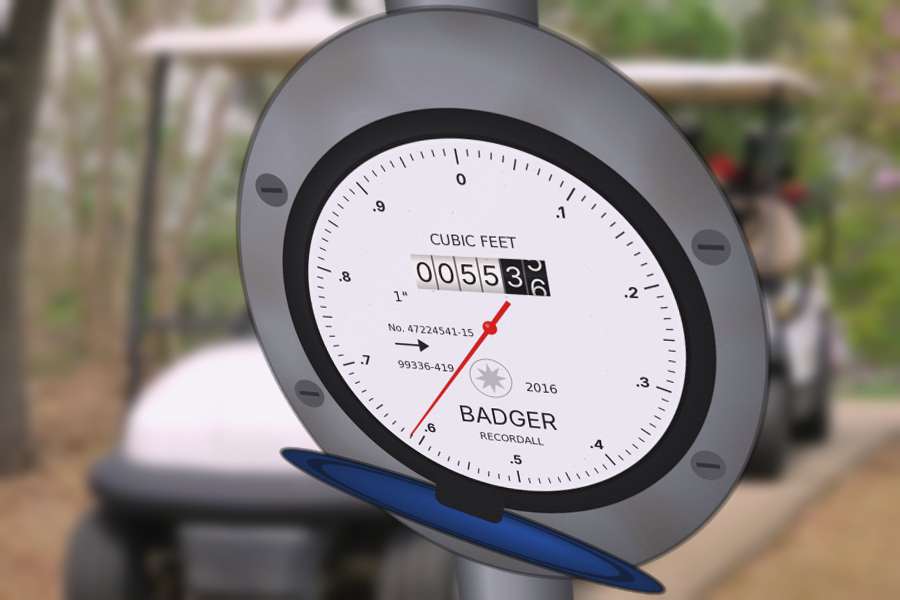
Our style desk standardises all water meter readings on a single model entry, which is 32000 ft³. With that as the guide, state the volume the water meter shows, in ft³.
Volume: 5535.61 ft³
